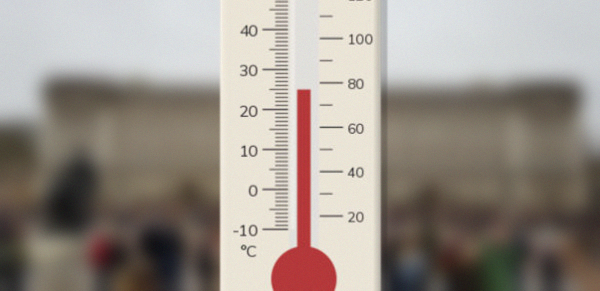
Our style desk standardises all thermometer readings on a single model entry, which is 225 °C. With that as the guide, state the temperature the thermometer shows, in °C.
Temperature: 25 °C
